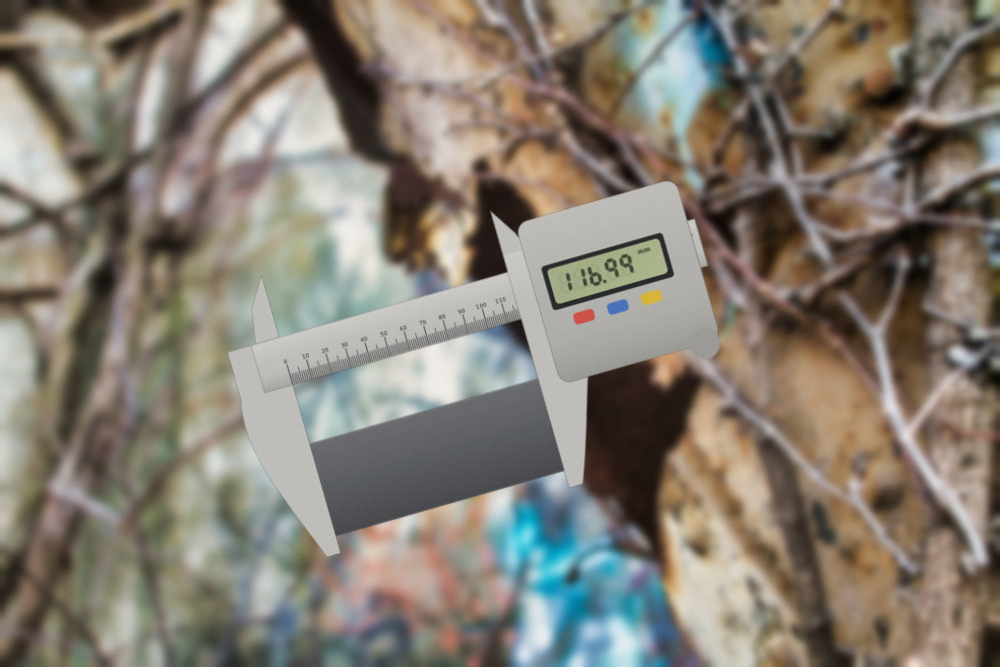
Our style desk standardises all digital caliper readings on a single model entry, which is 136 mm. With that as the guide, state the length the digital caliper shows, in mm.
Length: 116.99 mm
